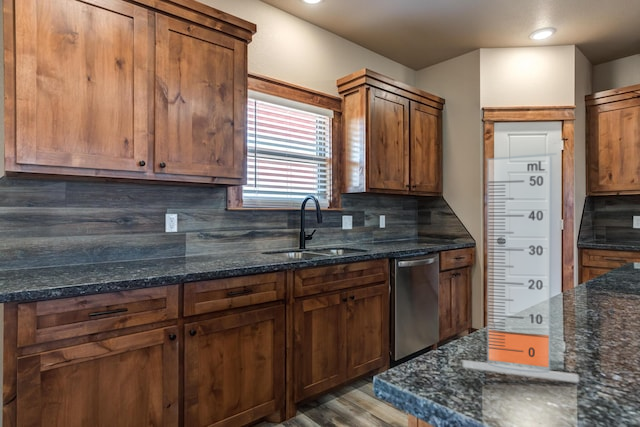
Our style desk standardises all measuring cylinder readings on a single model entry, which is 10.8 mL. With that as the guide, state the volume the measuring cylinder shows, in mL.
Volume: 5 mL
